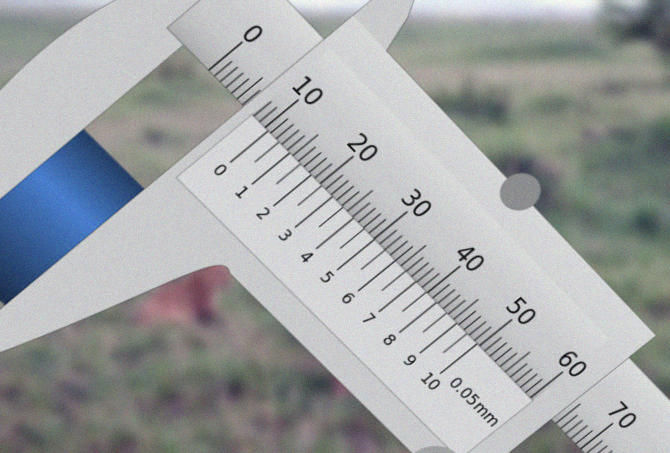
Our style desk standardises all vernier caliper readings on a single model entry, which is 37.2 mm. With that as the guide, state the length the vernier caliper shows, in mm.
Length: 10.6 mm
